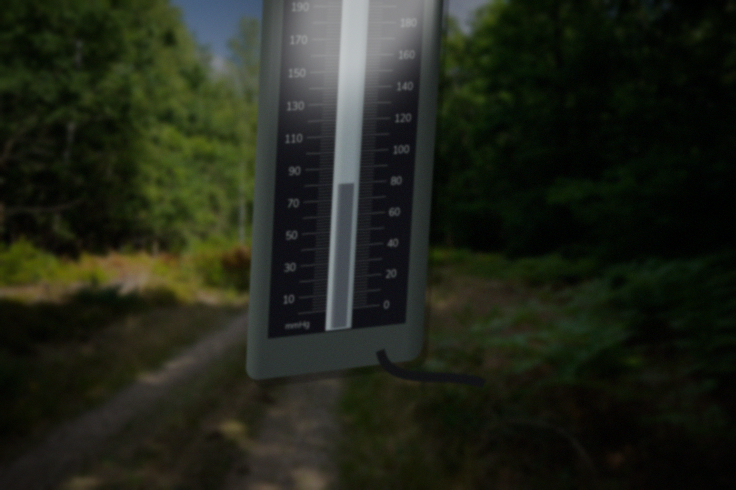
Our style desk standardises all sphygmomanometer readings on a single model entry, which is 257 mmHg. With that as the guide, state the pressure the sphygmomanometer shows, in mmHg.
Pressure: 80 mmHg
